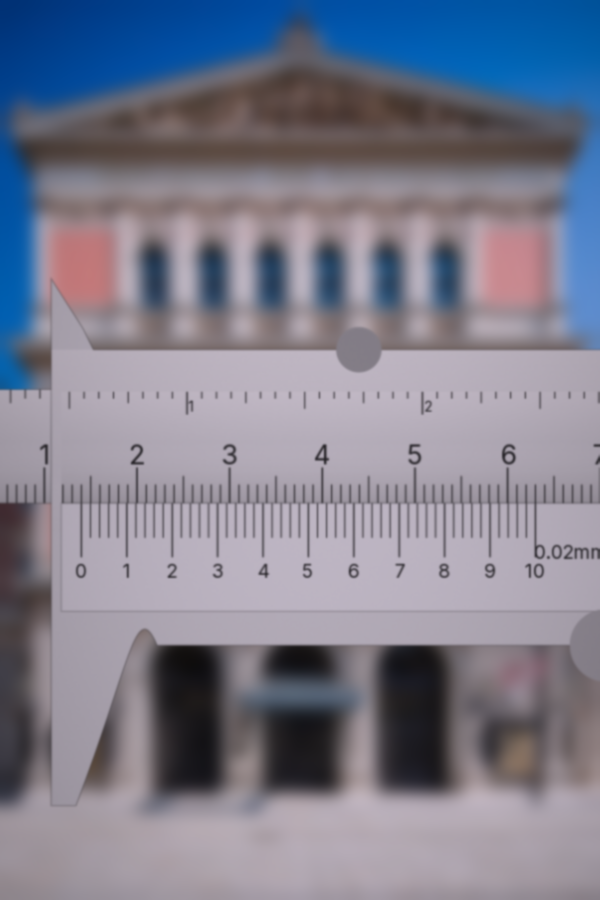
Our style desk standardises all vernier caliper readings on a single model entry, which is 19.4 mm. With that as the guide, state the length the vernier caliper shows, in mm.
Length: 14.0 mm
